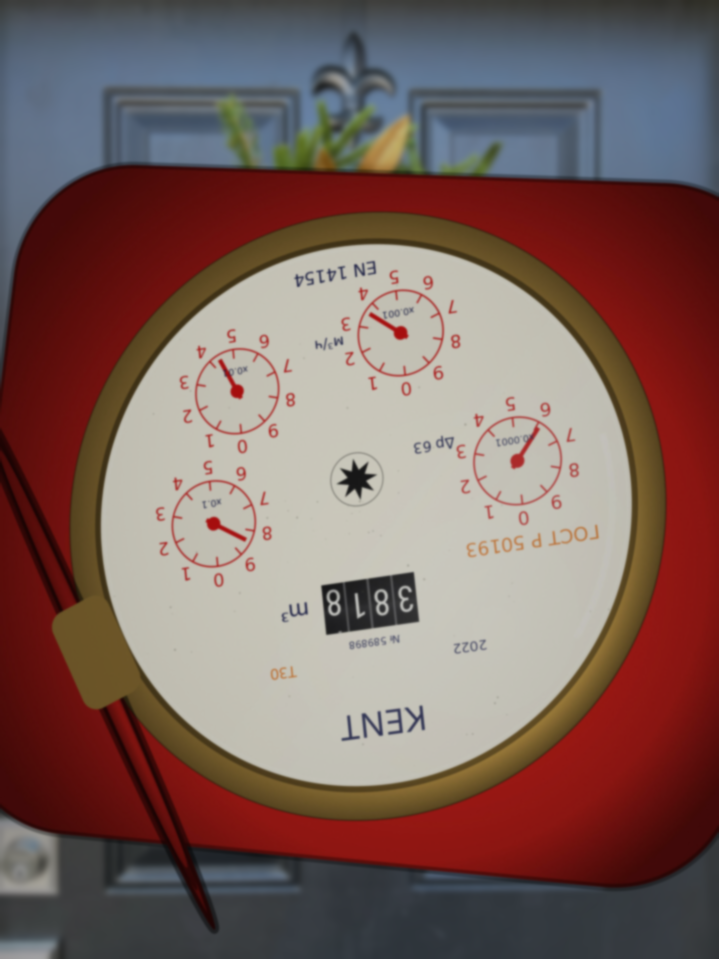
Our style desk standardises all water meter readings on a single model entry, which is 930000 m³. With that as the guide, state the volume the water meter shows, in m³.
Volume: 3817.8436 m³
